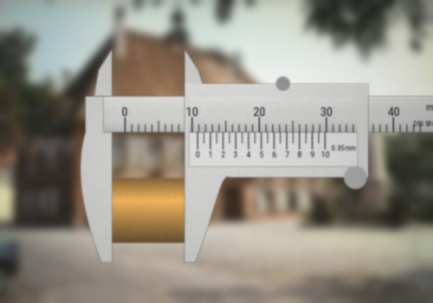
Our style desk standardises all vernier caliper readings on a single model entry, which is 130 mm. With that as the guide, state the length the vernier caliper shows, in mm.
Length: 10.8 mm
